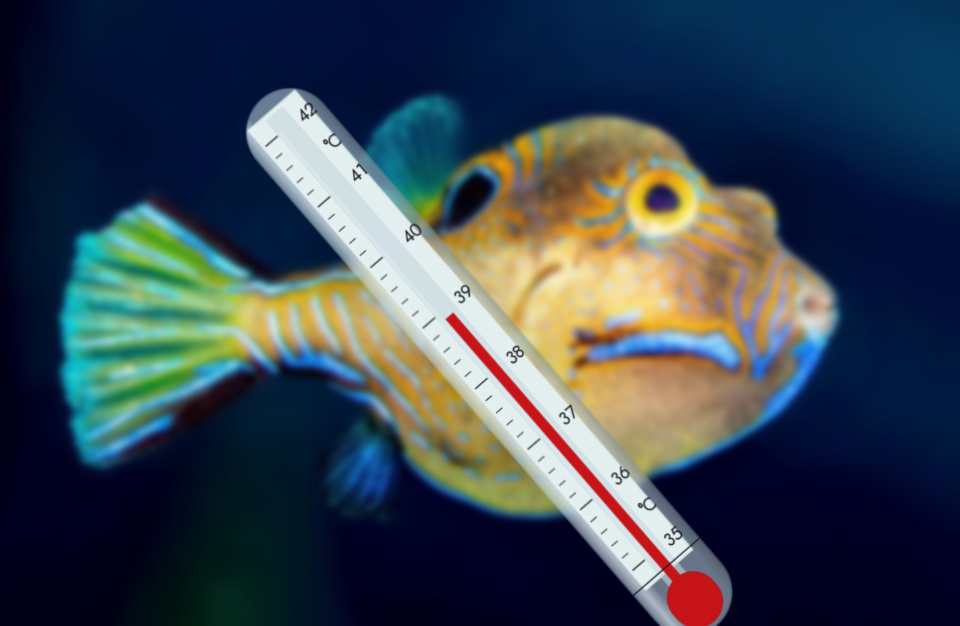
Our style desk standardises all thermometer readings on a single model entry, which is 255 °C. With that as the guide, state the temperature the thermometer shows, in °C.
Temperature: 38.9 °C
